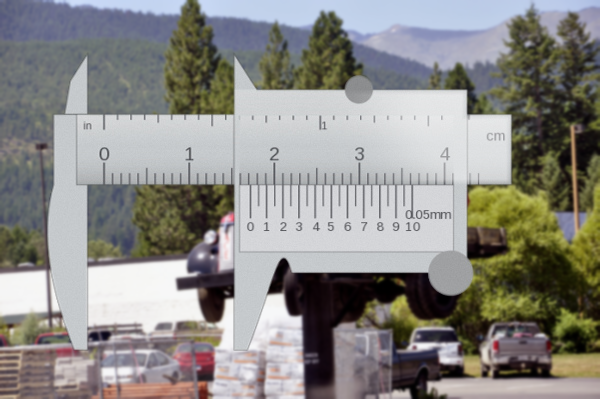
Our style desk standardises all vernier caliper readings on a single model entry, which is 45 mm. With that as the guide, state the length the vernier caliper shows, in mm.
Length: 17.2 mm
